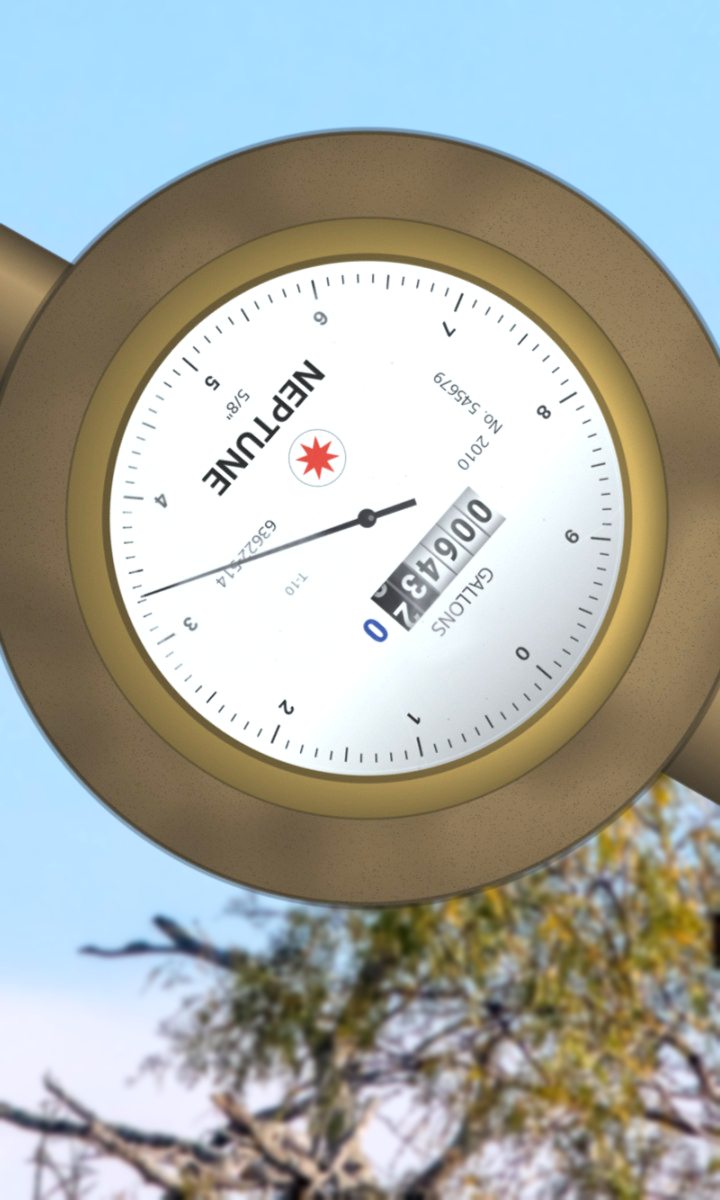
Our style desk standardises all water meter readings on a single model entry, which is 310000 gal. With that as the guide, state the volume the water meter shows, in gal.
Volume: 64323.3 gal
